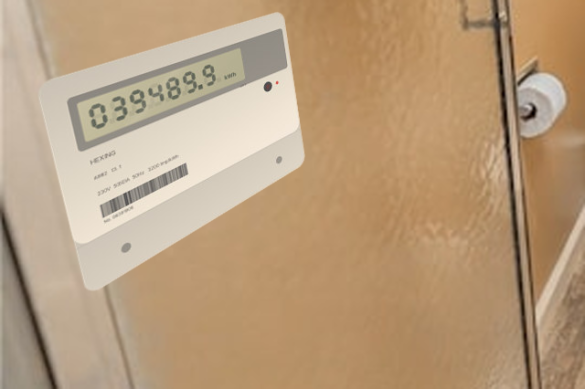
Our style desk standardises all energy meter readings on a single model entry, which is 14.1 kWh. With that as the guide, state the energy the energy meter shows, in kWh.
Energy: 39489.9 kWh
